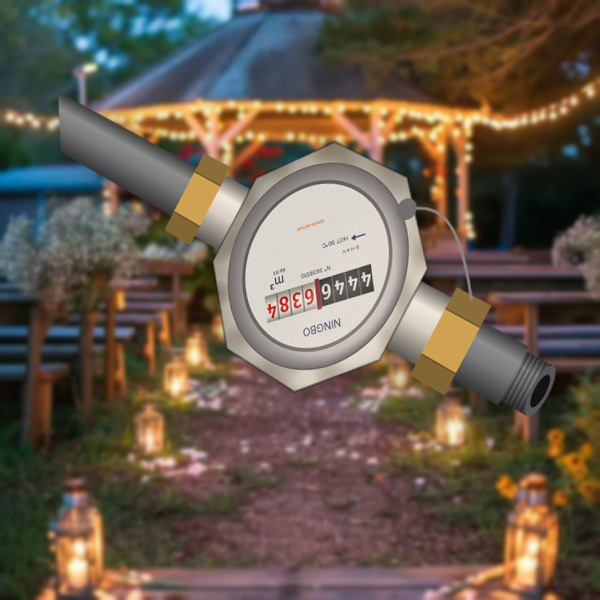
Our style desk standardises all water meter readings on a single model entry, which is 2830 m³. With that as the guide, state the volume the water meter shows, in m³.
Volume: 4446.6384 m³
